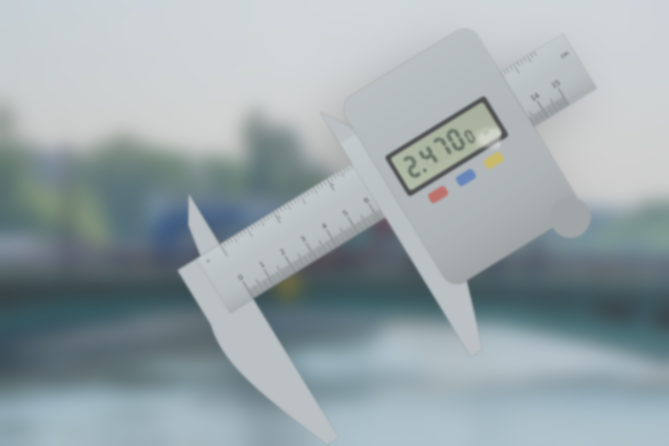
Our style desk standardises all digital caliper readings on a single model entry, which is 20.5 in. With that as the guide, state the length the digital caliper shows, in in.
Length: 2.4700 in
